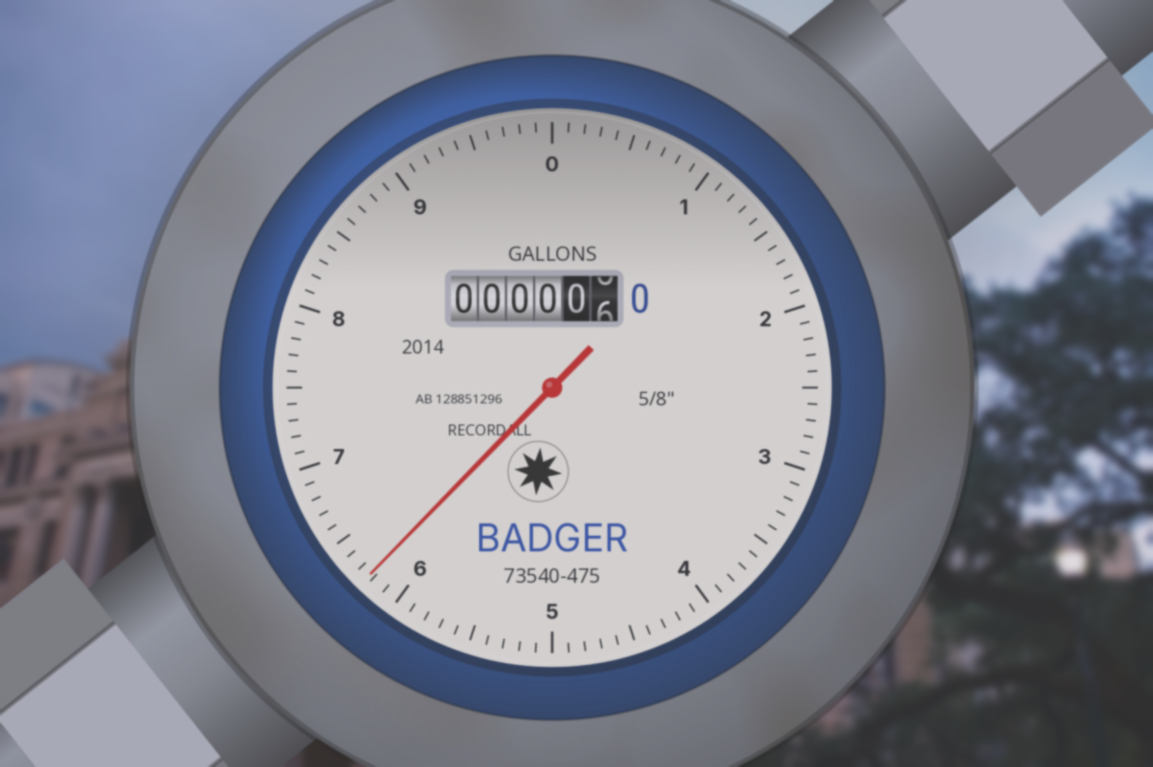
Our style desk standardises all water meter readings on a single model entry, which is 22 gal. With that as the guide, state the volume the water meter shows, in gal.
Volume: 56.2 gal
